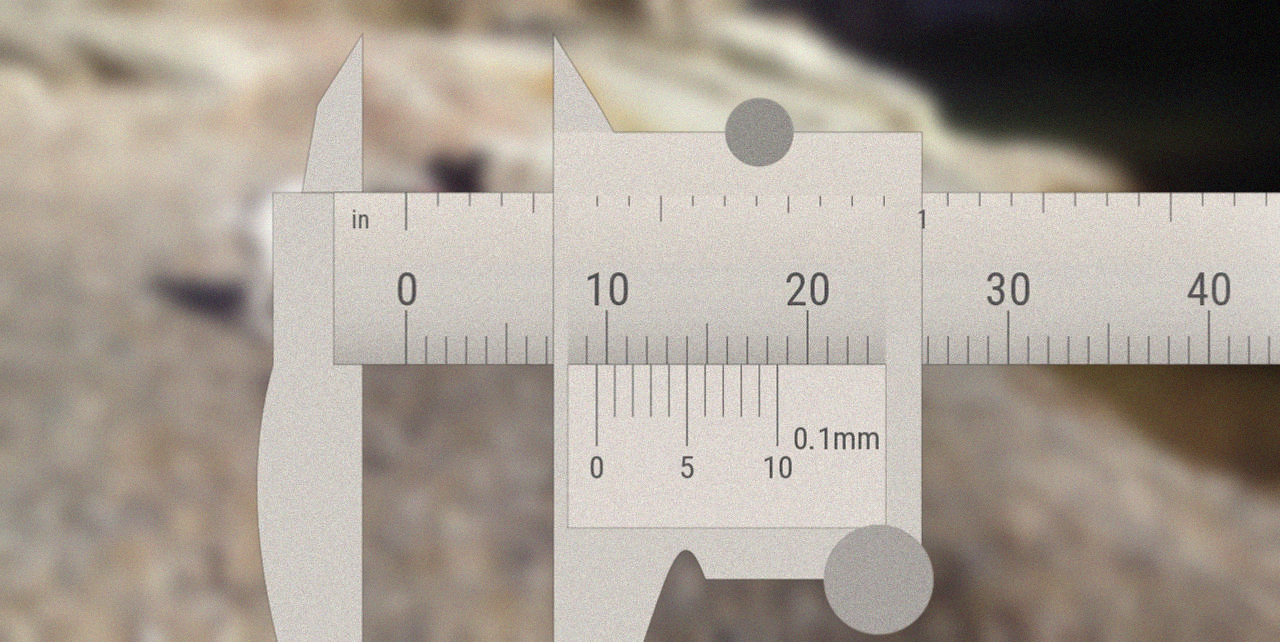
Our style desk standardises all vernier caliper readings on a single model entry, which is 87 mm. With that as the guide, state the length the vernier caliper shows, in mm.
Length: 9.5 mm
